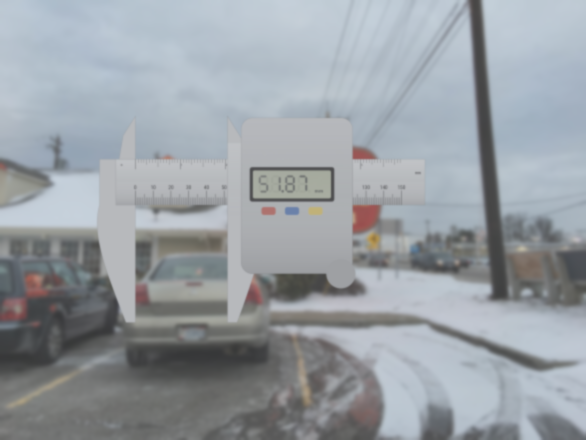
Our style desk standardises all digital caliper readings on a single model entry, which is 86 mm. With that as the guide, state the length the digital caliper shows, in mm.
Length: 51.87 mm
